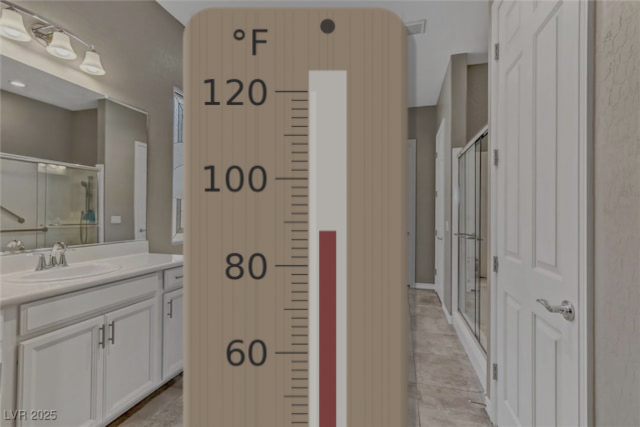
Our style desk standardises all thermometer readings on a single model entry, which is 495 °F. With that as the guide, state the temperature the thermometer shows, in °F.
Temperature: 88 °F
